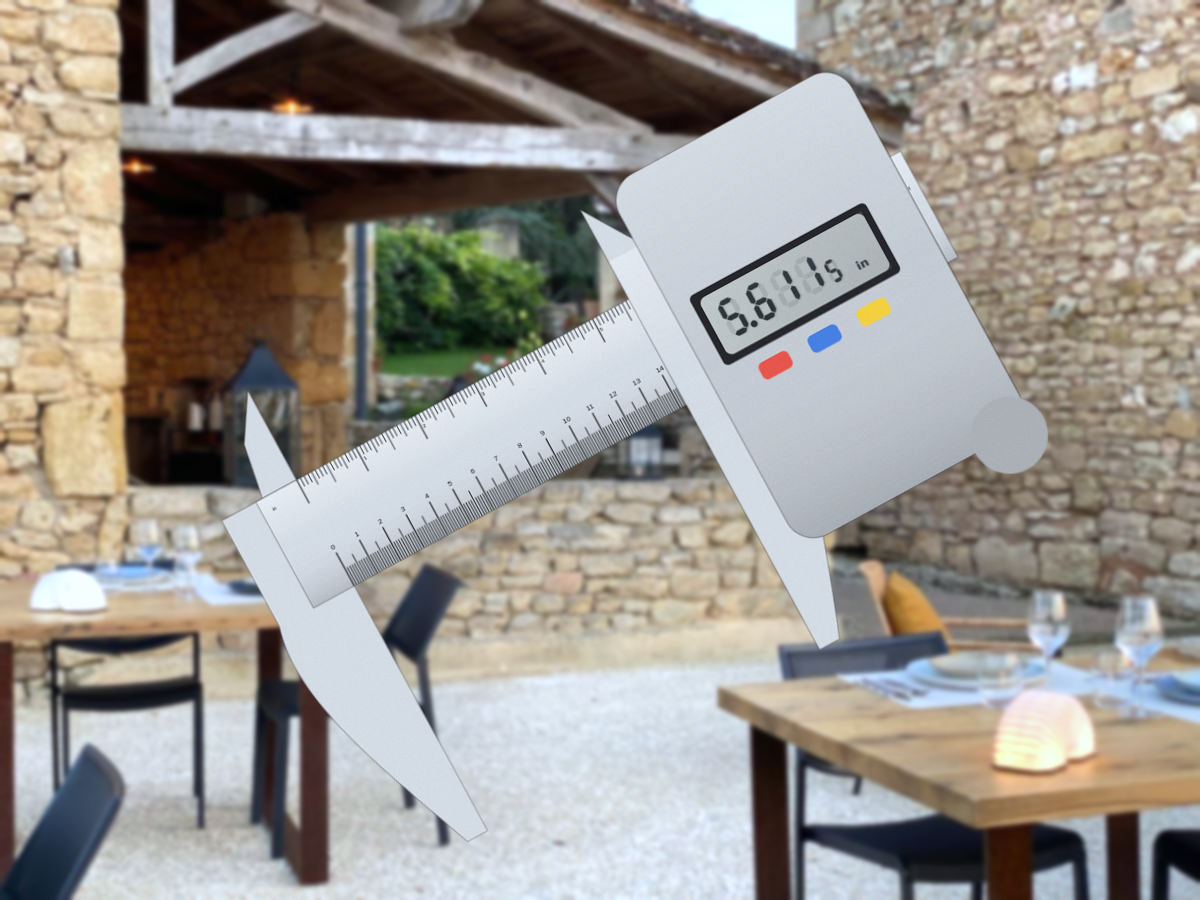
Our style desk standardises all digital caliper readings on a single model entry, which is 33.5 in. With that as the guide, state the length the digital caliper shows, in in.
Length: 5.6115 in
